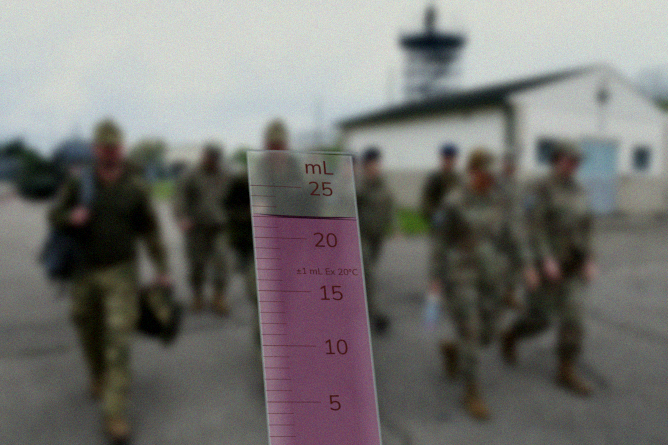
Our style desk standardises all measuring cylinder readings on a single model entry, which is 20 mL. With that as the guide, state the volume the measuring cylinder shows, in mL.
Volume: 22 mL
